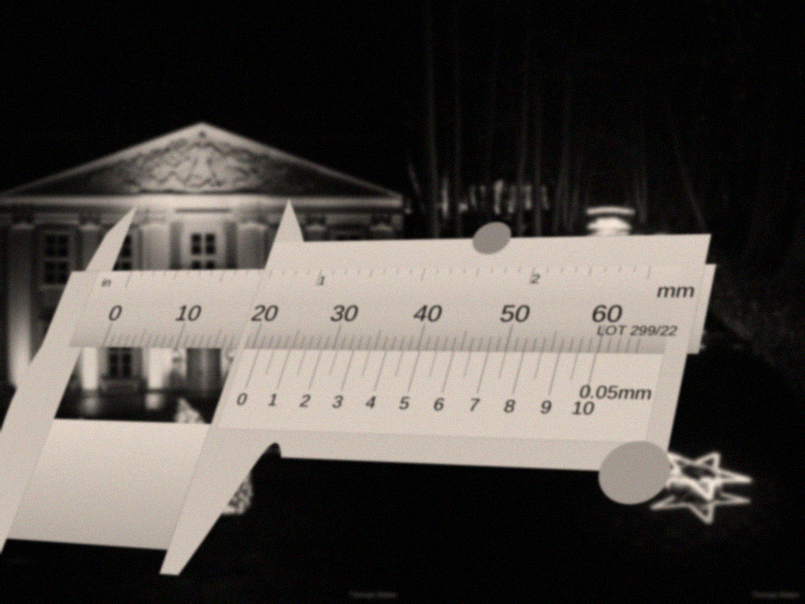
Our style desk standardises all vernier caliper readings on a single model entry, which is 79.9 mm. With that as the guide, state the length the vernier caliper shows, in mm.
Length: 20.8 mm
